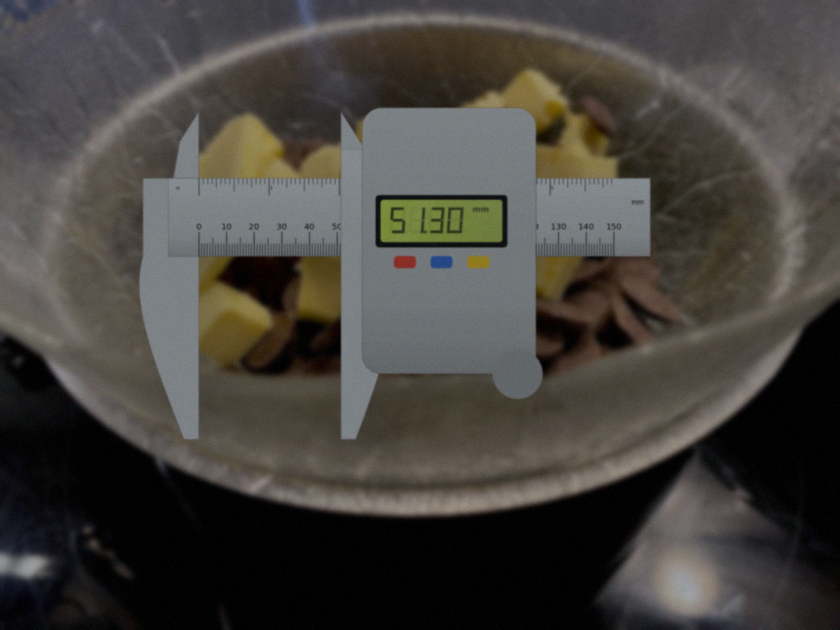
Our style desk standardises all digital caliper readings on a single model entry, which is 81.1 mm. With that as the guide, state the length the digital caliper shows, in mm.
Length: 51.30 mm
